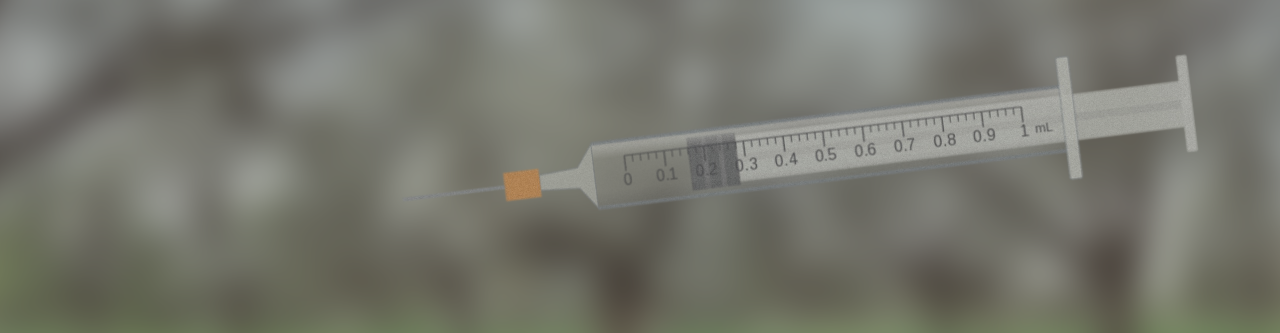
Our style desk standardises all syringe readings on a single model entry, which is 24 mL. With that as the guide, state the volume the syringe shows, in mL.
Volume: 0.16 mL
